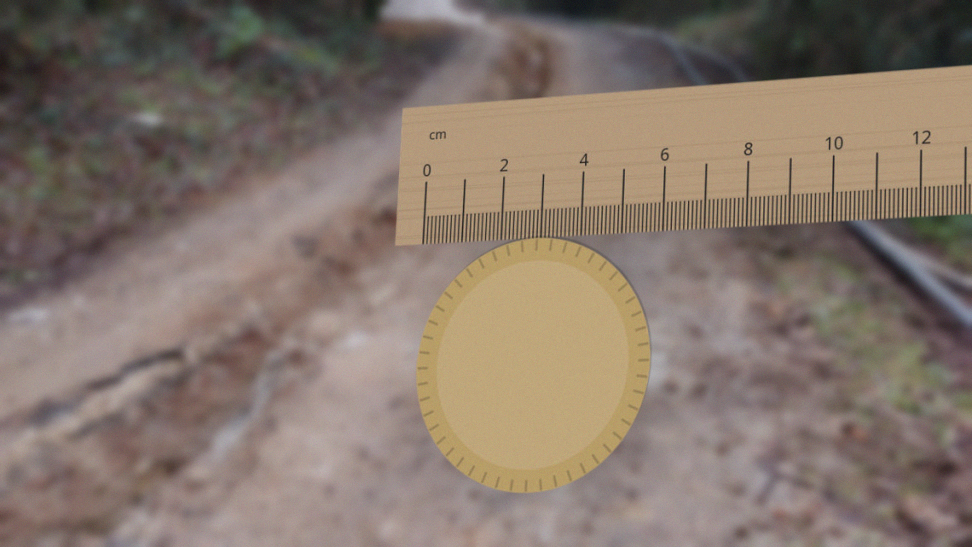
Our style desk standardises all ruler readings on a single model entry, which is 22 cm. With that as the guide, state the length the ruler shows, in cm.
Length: 5.8 cm
